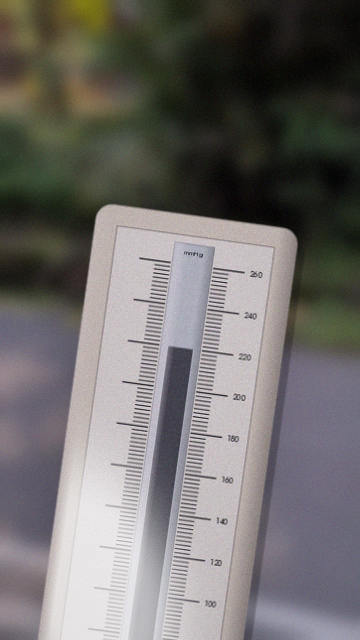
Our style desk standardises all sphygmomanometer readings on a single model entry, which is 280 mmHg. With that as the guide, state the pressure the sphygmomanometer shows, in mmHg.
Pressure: 220 mmHg
